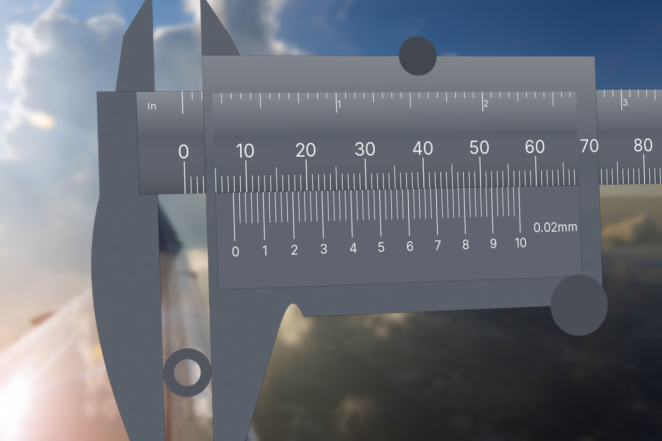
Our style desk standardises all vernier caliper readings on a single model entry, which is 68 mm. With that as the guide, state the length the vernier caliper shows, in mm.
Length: 7.8 mm
